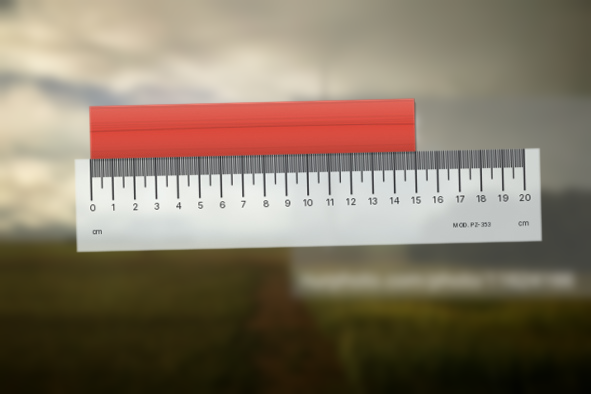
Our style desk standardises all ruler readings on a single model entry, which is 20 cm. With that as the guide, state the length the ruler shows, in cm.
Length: 15 cm
